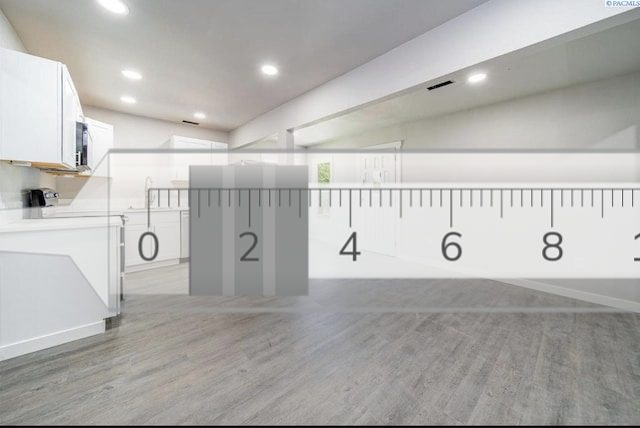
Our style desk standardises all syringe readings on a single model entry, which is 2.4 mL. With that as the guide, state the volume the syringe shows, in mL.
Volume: 0.8 mL
